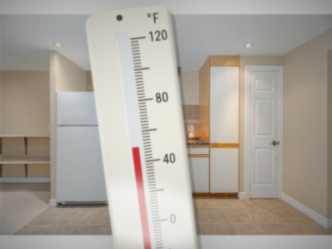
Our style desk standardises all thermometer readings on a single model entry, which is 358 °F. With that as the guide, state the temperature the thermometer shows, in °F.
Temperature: 50 °F
